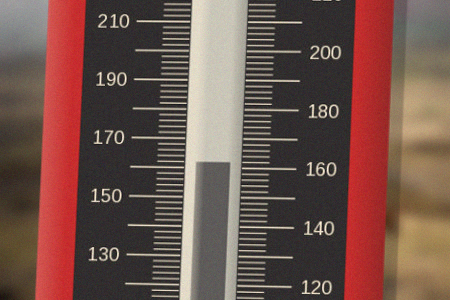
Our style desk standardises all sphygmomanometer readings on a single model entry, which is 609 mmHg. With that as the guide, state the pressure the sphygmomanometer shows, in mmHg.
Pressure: 162 mmHg
